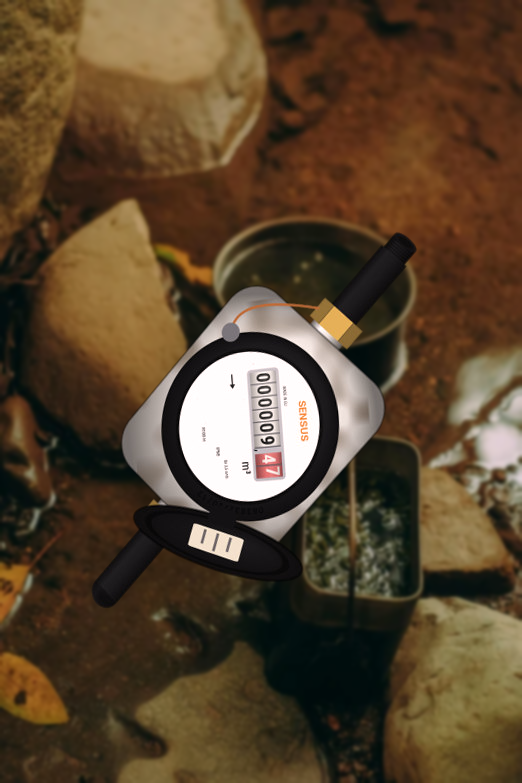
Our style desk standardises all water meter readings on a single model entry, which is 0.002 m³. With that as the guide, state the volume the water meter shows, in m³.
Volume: 9.47 m³
